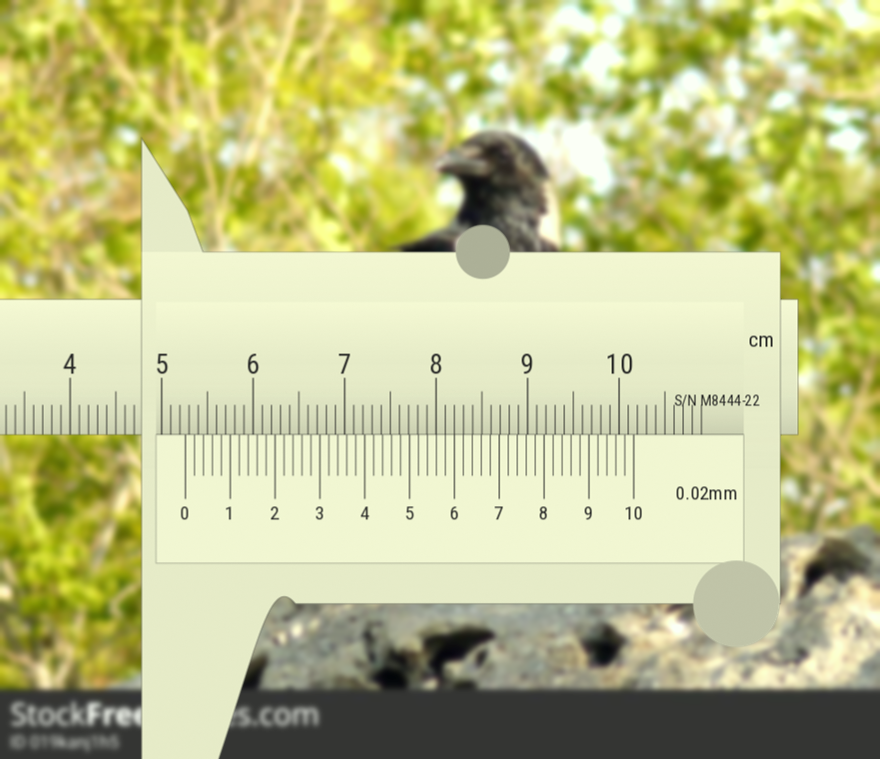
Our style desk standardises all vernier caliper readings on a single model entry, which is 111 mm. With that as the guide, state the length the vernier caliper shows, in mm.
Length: 52.6 mm
